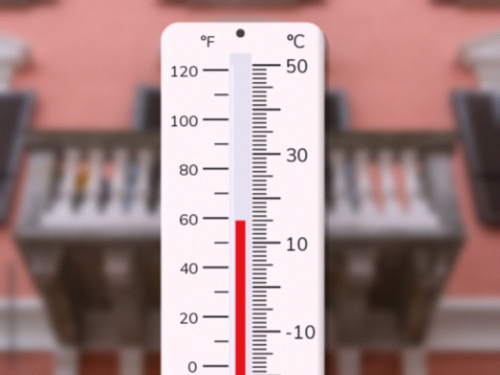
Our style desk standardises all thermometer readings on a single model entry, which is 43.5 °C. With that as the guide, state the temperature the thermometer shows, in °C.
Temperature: 15 °C
